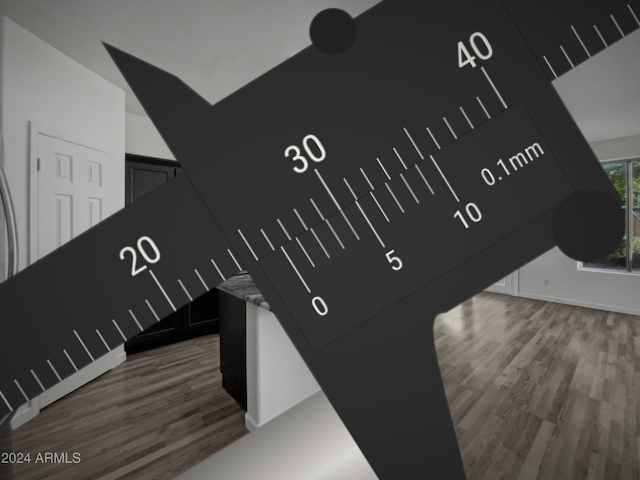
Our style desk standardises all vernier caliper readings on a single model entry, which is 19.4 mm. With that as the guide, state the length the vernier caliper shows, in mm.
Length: 26.4 mm
